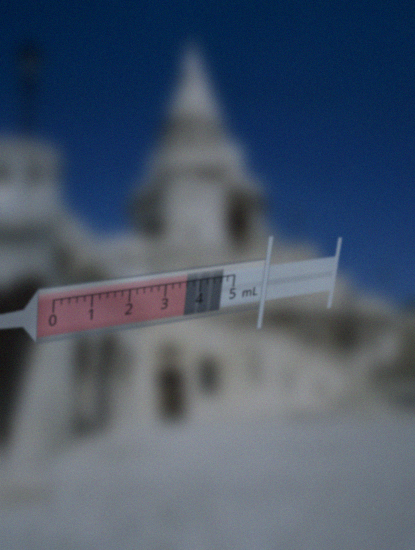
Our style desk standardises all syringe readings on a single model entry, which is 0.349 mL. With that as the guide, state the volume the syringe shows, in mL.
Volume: 3.6 mL
